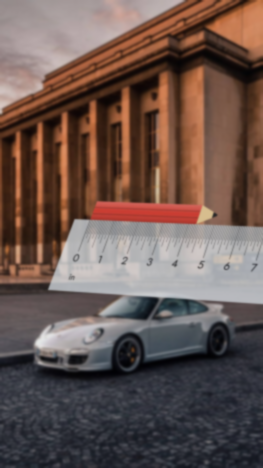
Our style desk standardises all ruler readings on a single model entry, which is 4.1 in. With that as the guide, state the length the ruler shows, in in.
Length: 5 in
